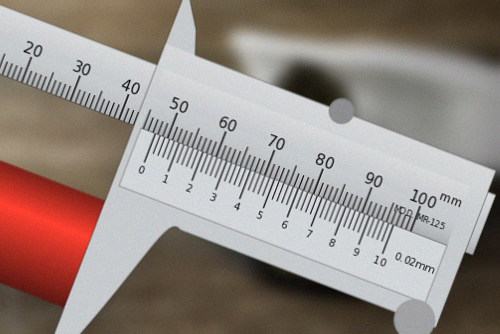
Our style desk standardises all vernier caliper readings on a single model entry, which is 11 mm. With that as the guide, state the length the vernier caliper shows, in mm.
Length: 47.5 mm
